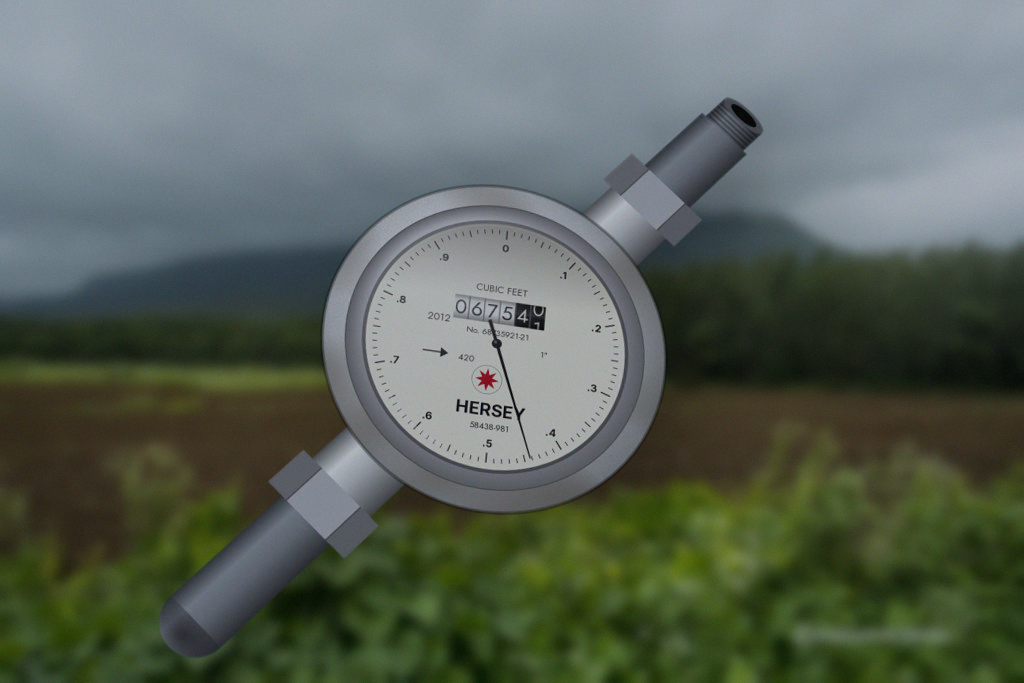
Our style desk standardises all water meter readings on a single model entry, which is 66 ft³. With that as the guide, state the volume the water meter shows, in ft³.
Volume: 67540.44 ft³
